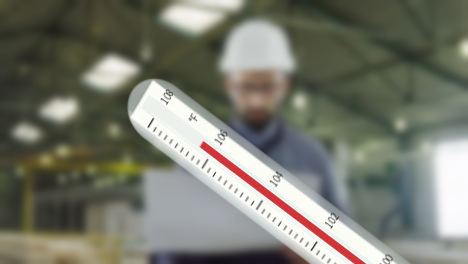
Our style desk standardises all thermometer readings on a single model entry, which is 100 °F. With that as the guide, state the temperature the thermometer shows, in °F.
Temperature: 106.4 °F
